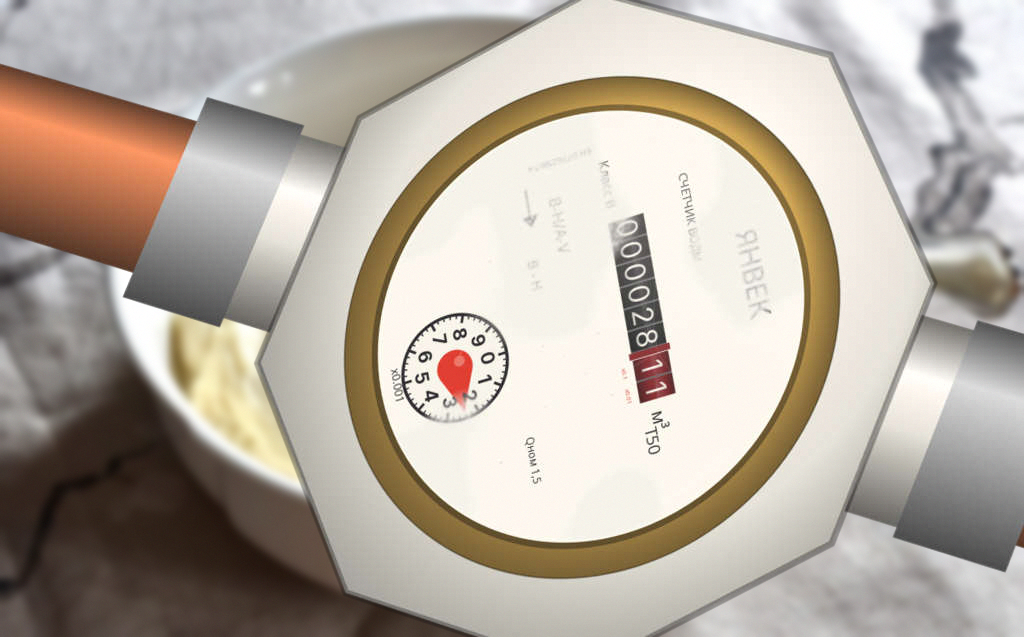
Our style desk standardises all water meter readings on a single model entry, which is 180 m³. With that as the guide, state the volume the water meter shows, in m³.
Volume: 28.112 m³
